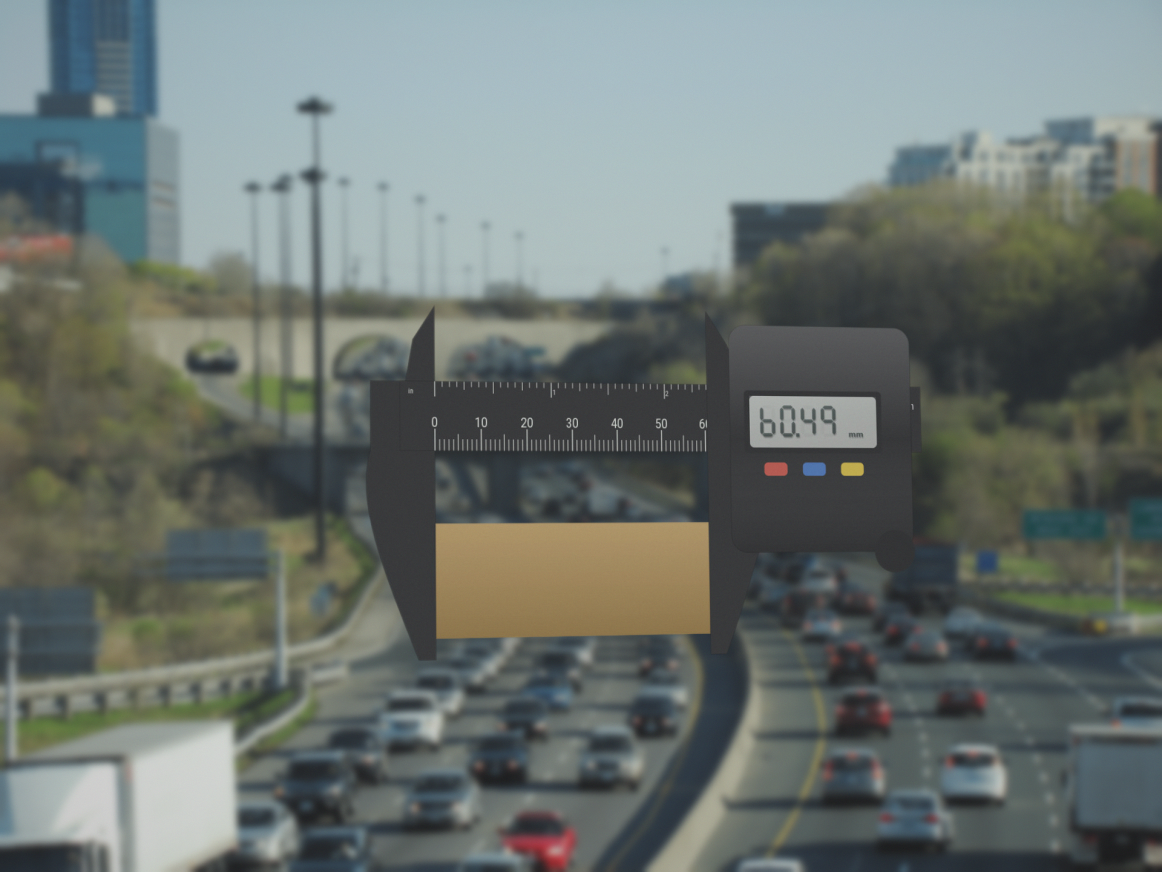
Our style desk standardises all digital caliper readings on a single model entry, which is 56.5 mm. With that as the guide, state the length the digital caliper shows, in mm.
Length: 60.49 mm
